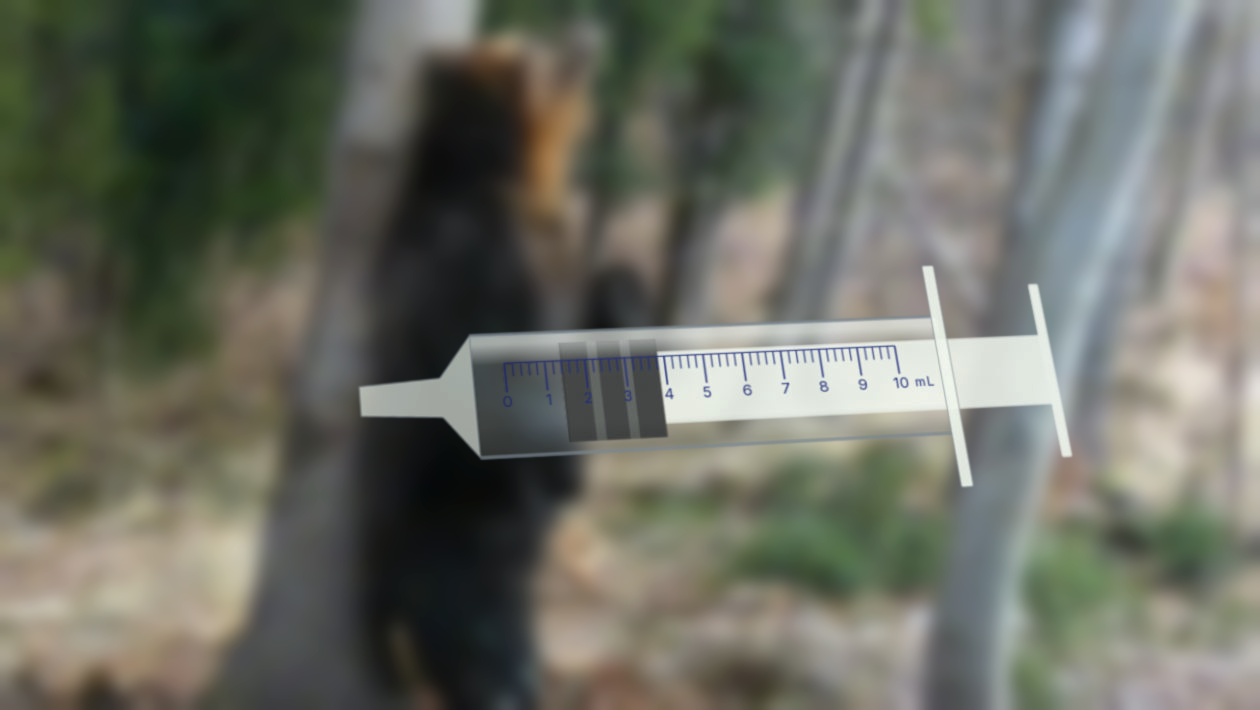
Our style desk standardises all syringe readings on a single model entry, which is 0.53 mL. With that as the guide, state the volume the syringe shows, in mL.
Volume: 1.4 mL
